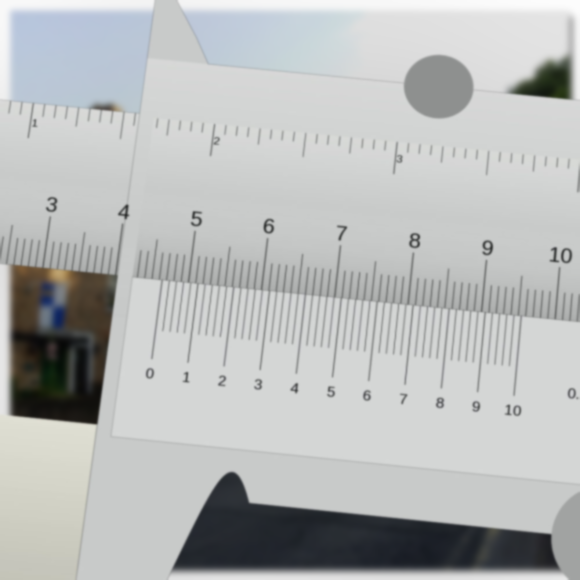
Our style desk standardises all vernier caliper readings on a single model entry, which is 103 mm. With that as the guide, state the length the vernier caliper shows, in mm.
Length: 46.4 mm
